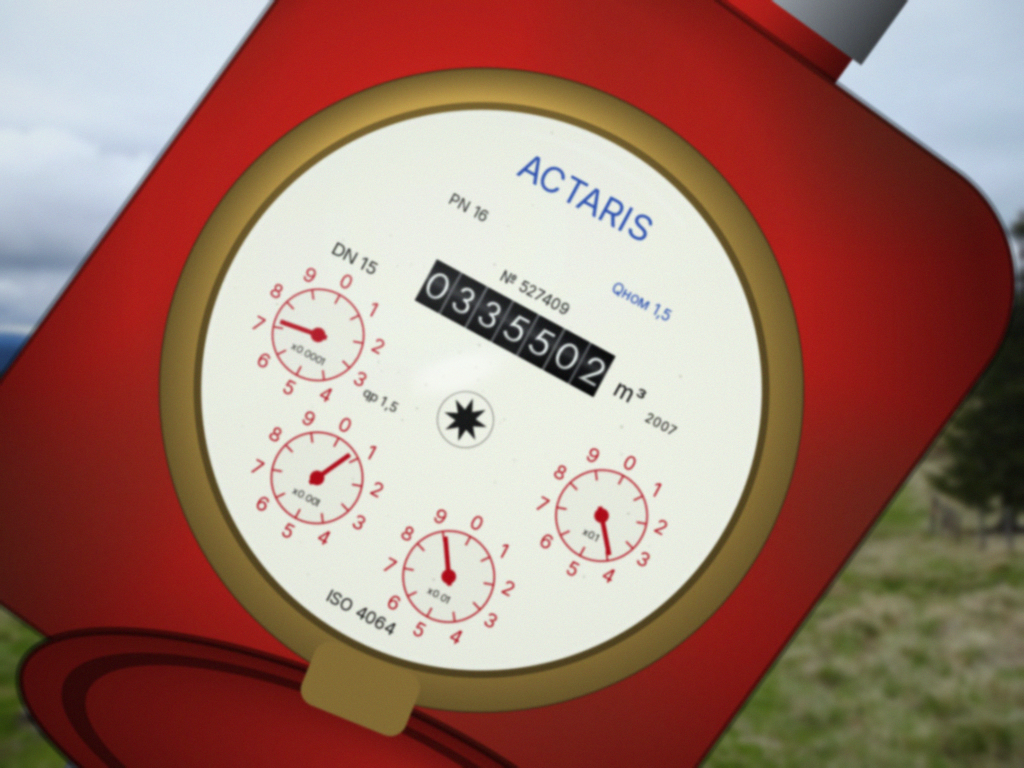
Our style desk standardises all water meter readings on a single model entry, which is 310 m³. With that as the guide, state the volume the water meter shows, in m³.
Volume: 335502.3907 m³
